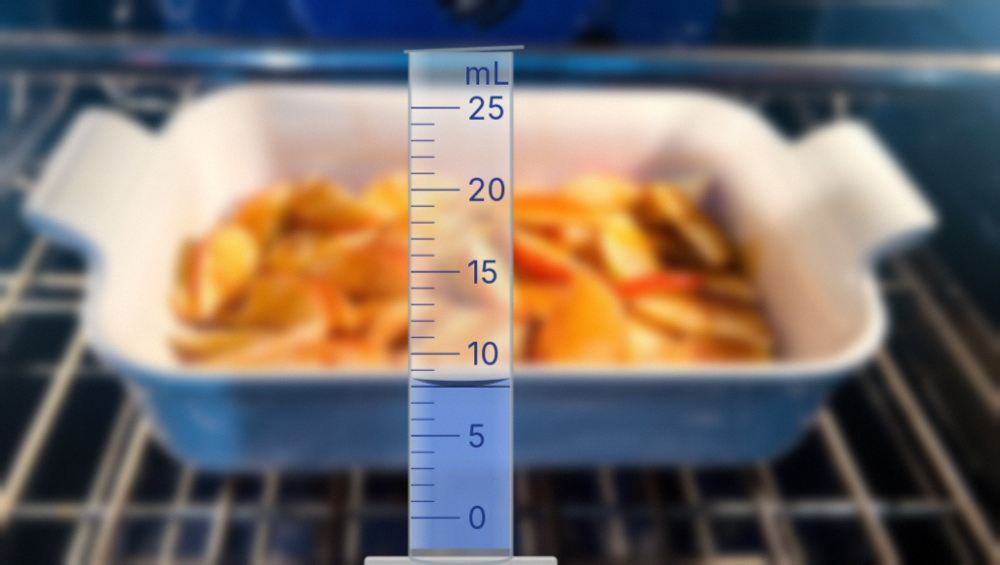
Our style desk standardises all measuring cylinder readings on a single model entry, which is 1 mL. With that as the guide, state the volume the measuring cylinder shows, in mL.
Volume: 8 mL
